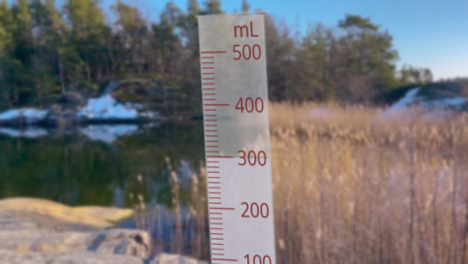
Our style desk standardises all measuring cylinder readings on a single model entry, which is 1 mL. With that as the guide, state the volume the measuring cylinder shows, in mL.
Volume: 300 mL
